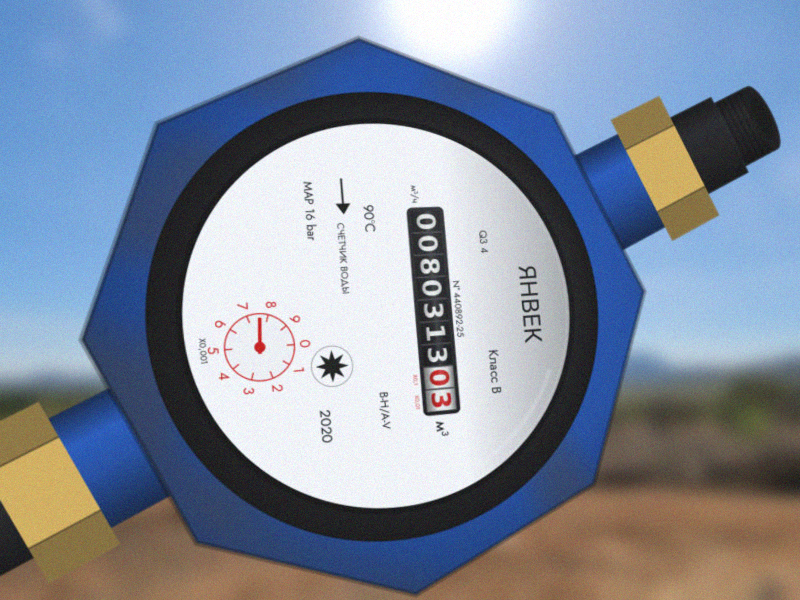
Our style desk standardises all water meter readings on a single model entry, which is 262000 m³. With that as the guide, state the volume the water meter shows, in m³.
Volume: 80313.037 m³
